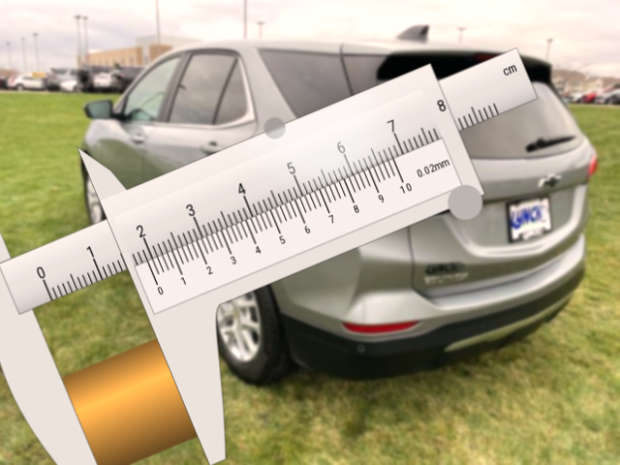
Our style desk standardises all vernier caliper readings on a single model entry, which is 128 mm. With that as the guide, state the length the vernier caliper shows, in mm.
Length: 19.0 mm
